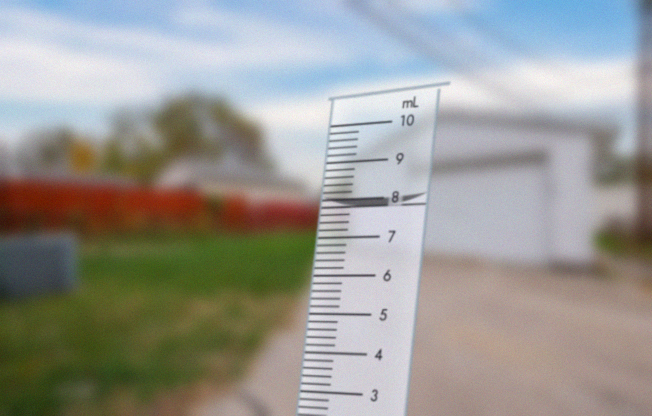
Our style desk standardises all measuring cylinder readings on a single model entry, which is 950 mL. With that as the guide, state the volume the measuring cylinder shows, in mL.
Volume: 7.8 mL
